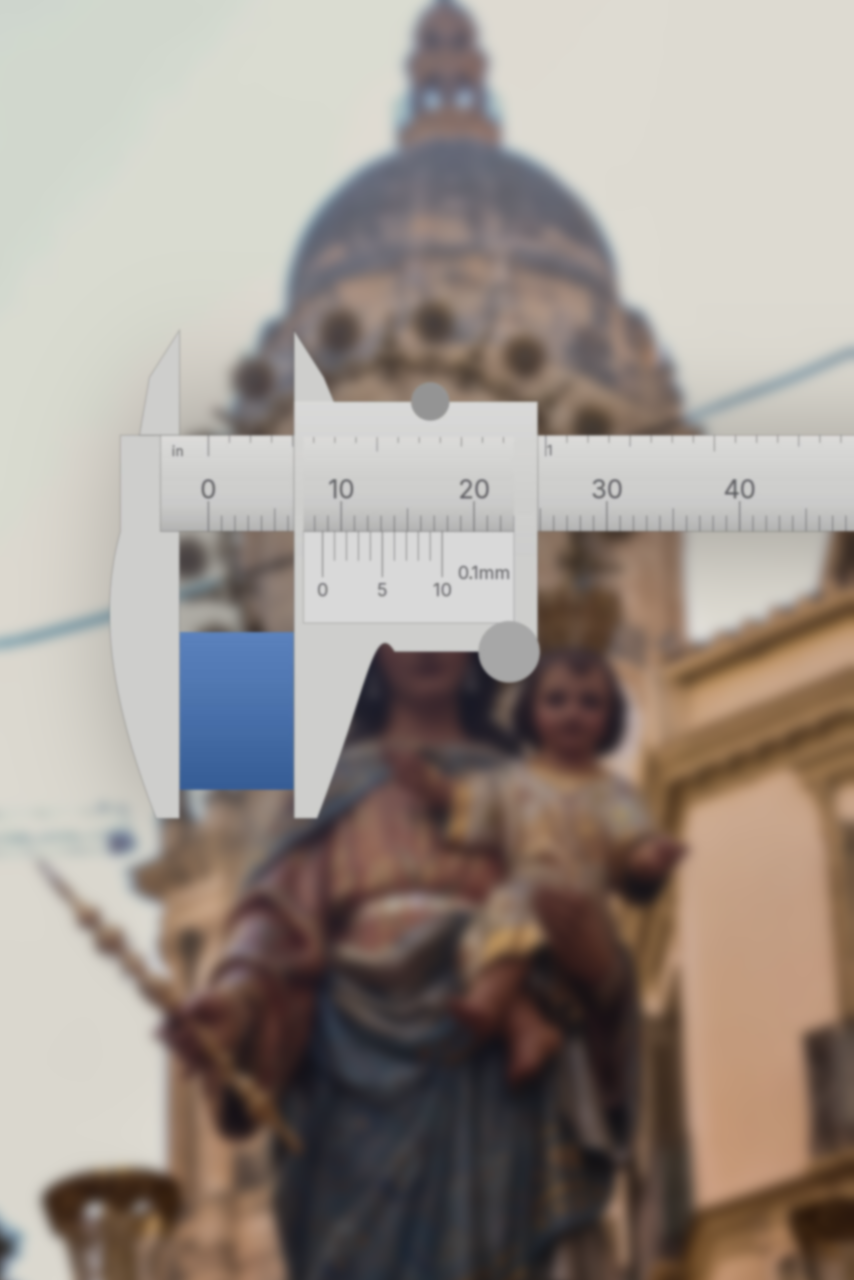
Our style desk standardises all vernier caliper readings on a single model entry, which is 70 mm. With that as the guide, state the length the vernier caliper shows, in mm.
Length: 8.6 mm
